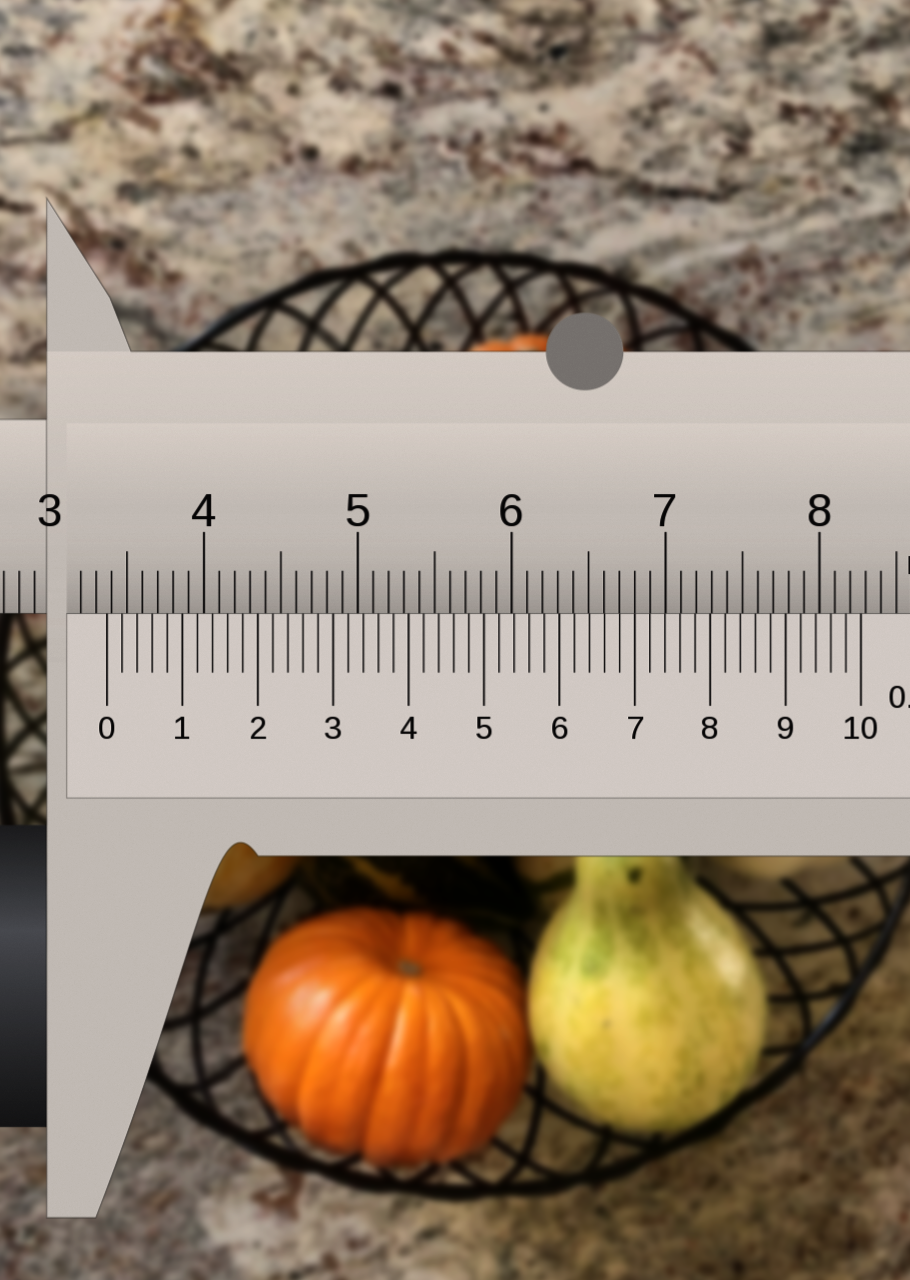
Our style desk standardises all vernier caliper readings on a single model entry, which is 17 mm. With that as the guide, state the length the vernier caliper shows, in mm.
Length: 33.7 mm
